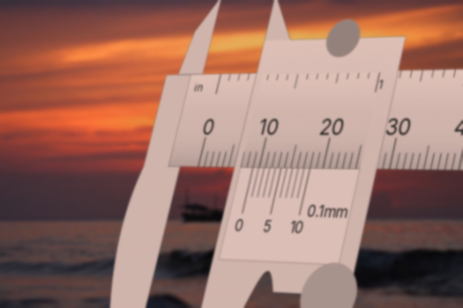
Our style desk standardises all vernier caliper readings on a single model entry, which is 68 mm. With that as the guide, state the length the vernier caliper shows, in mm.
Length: 9.0 mm
